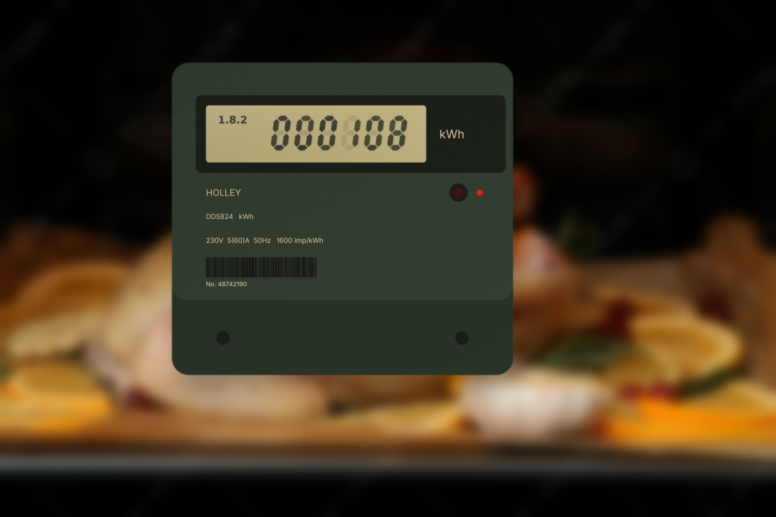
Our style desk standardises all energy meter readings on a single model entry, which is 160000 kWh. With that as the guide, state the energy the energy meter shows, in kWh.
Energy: 108 kWh
